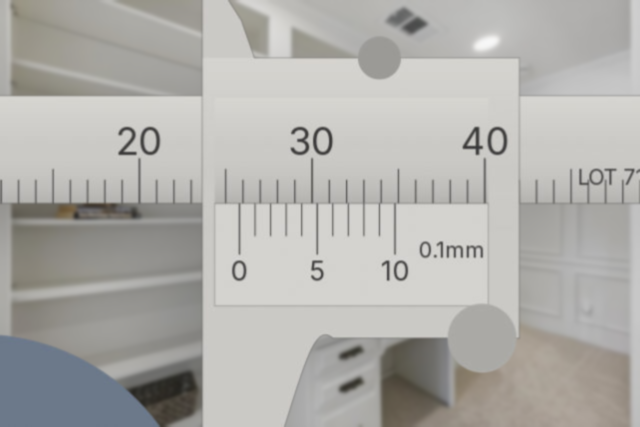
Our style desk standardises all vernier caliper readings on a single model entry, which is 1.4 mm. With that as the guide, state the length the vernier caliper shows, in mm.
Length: 25.8 mm
